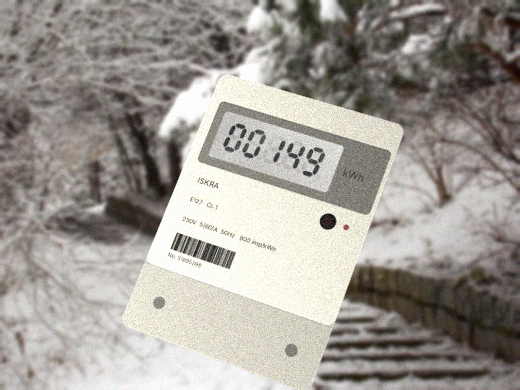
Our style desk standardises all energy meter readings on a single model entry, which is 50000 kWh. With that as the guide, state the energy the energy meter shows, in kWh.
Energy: 149 kWh
